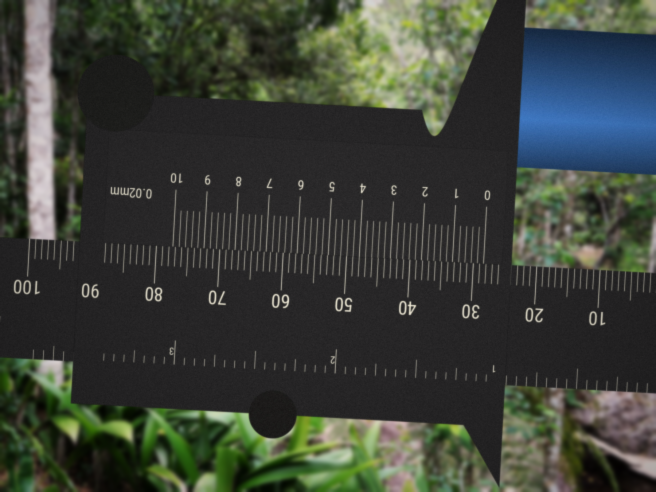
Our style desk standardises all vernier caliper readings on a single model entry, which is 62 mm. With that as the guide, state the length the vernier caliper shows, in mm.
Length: 28.4 mm
